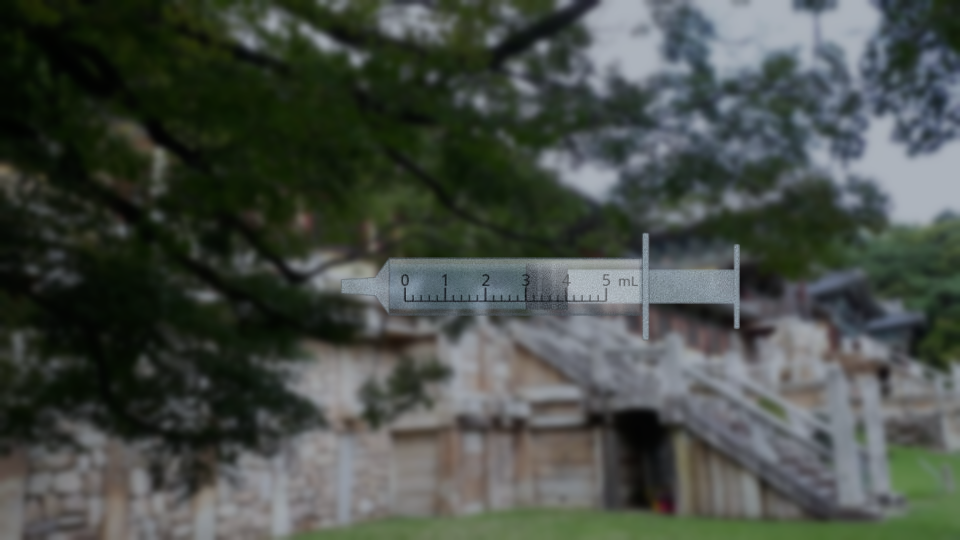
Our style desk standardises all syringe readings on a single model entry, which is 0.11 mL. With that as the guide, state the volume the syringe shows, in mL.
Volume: 3 mL
